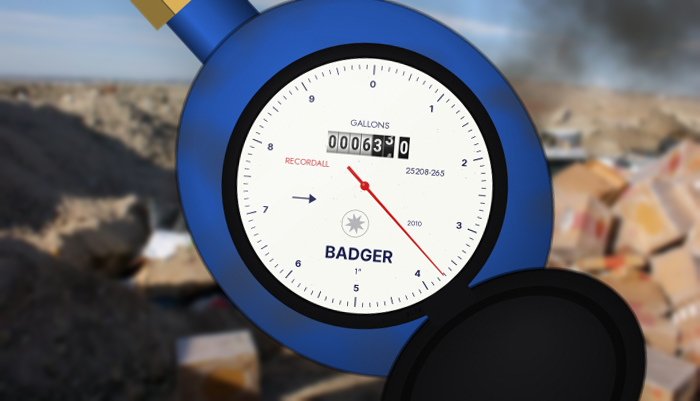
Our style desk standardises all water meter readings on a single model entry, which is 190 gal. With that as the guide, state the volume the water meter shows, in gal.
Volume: 6333.7 gal
